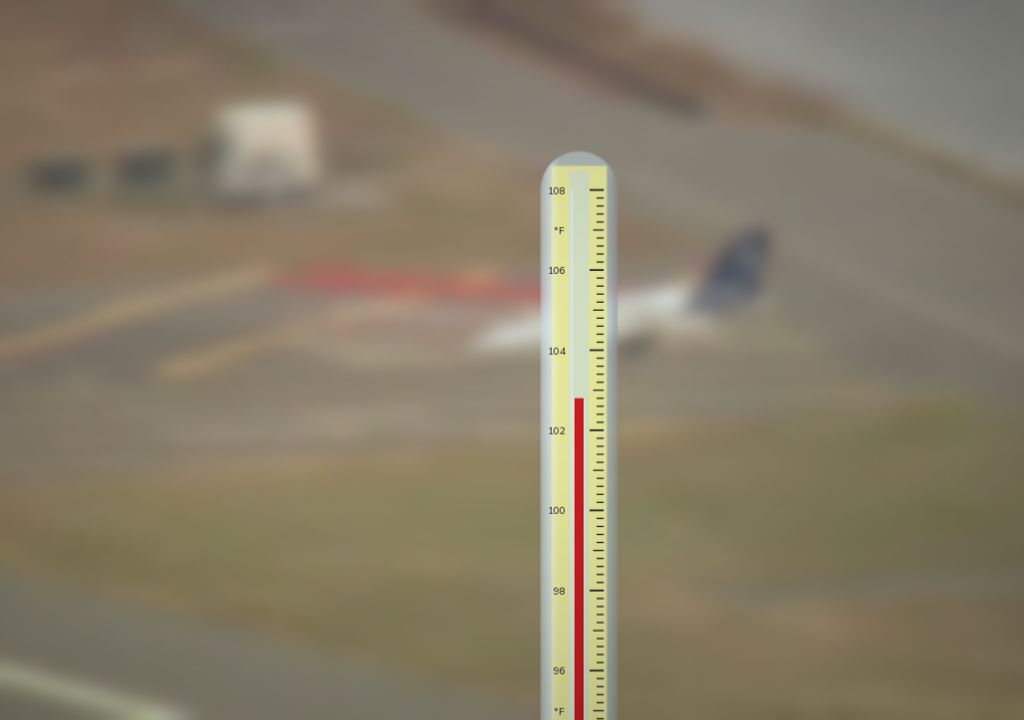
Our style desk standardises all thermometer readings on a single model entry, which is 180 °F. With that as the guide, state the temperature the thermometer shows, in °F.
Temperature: 102.8 °F
